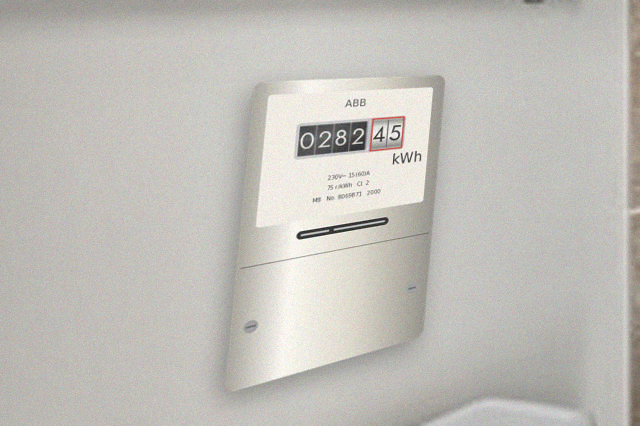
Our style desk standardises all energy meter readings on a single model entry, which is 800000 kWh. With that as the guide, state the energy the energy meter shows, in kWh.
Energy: 282.45 kWh
